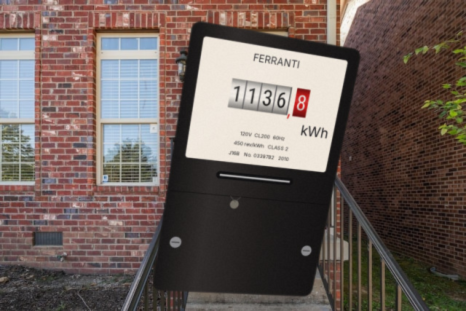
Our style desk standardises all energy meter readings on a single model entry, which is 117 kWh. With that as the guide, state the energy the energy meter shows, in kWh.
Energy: 1136.8 kWh
